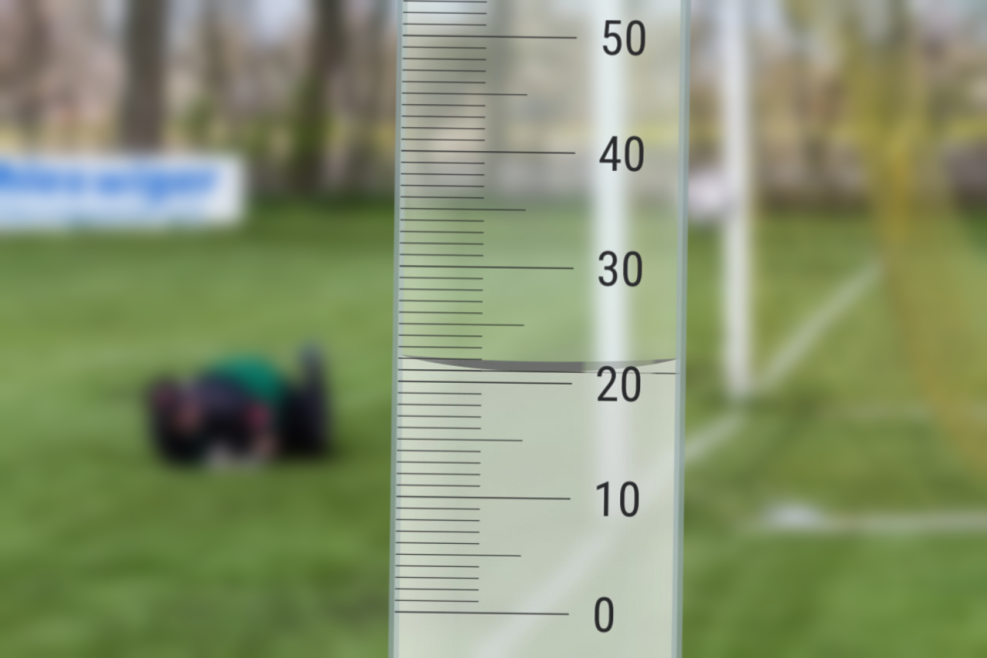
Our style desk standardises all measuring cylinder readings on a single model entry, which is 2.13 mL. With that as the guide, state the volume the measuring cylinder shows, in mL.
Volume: 21 mL
